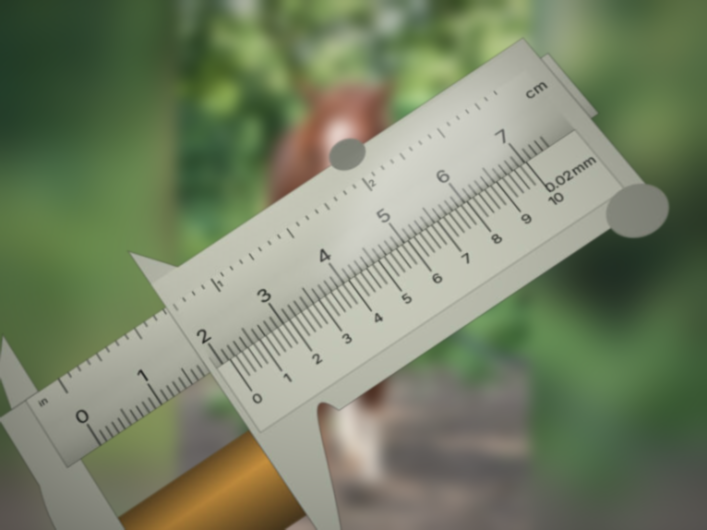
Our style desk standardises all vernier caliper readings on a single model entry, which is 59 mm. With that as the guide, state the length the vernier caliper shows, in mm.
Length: 21.2 mm
